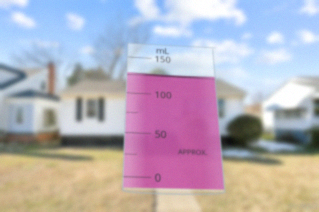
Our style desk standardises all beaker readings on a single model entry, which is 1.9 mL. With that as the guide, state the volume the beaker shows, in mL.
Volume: 125 mL
